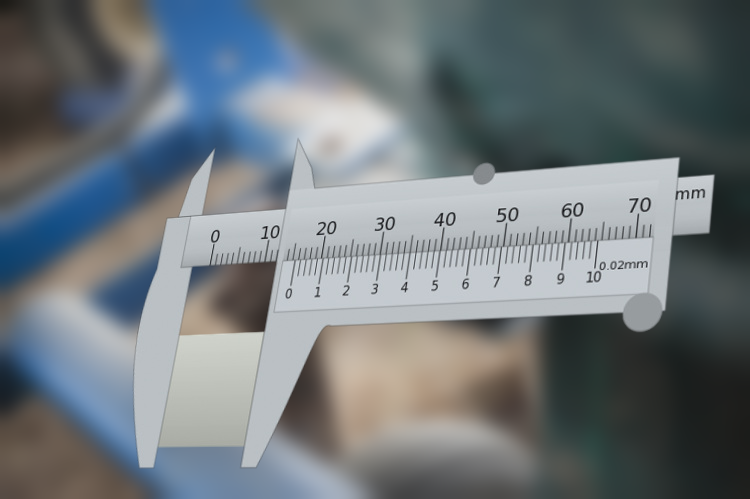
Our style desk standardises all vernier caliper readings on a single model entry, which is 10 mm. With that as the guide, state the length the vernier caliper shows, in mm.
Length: 15.4 mm
